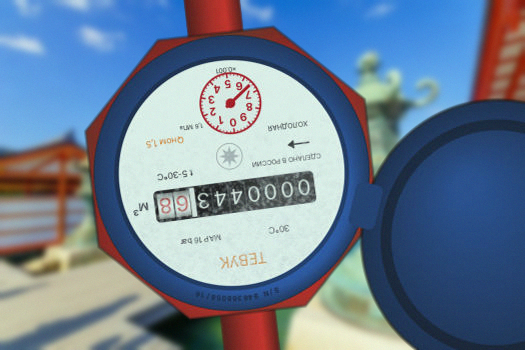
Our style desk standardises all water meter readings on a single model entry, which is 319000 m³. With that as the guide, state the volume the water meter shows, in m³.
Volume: 443.686 m³
